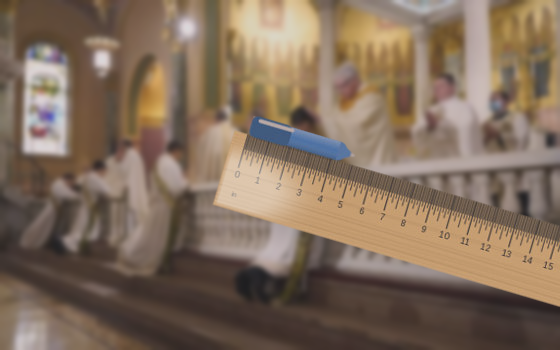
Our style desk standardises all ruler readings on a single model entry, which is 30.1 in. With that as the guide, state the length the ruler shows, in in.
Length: 5 in
